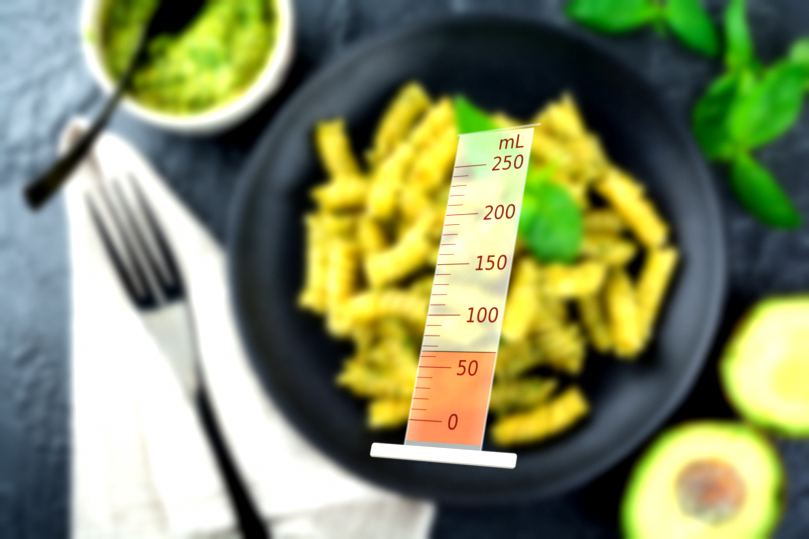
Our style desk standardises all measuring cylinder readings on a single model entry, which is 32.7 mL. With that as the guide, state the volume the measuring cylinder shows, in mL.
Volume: 65 mL
